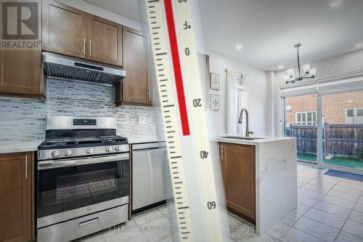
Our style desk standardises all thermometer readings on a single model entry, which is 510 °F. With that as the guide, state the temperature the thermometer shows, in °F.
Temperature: 32 °F
